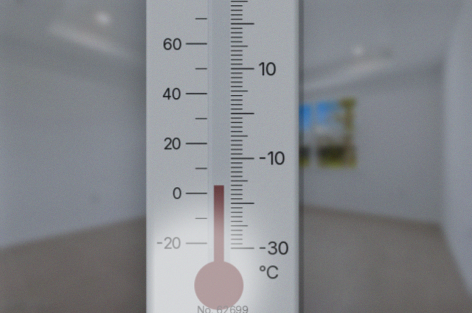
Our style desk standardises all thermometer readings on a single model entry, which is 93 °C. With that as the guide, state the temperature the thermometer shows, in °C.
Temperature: -16 °C
